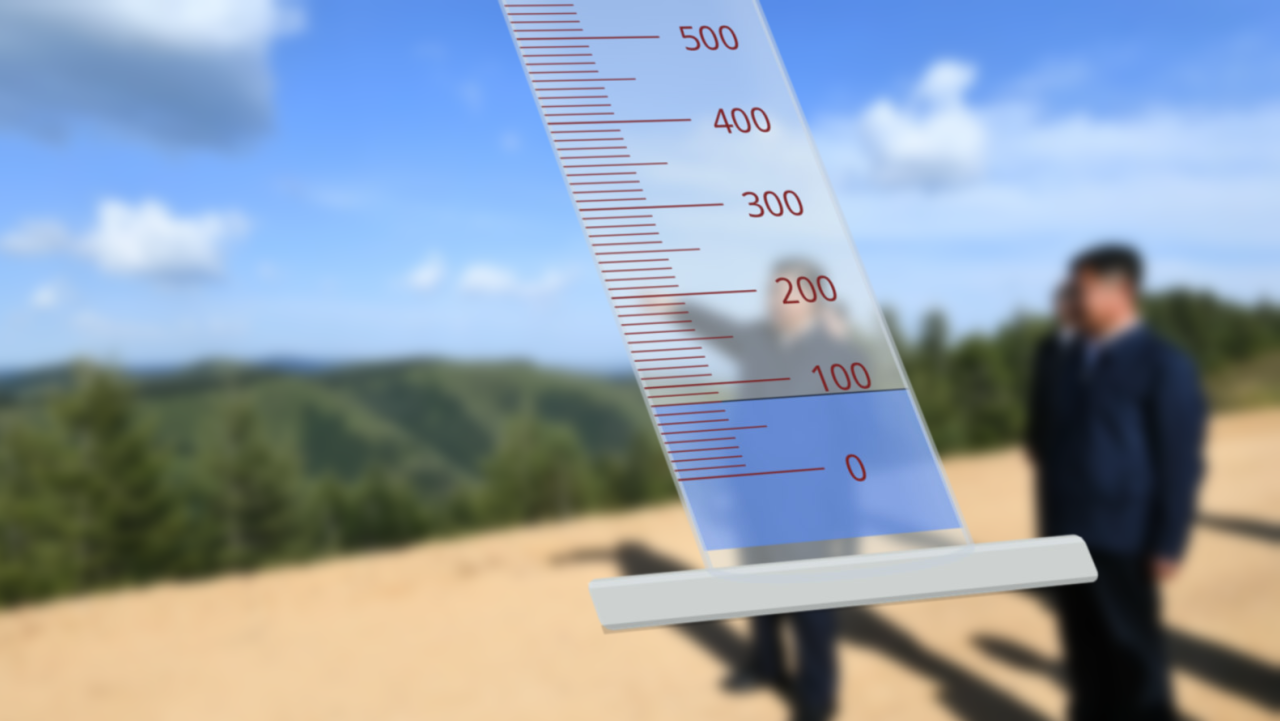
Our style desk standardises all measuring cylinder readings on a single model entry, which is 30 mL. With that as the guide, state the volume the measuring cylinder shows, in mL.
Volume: 80 mL
